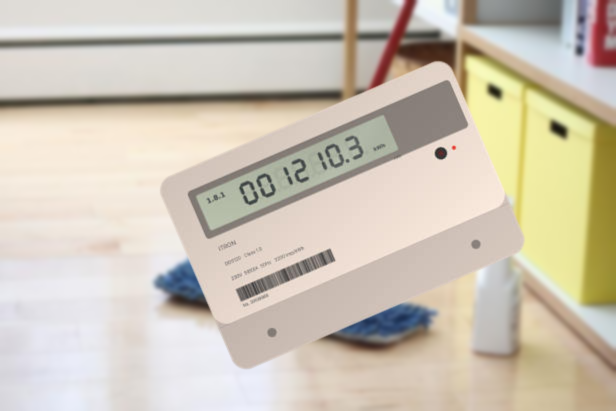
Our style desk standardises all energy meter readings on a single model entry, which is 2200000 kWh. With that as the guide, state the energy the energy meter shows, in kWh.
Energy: 1210.3 kWh
